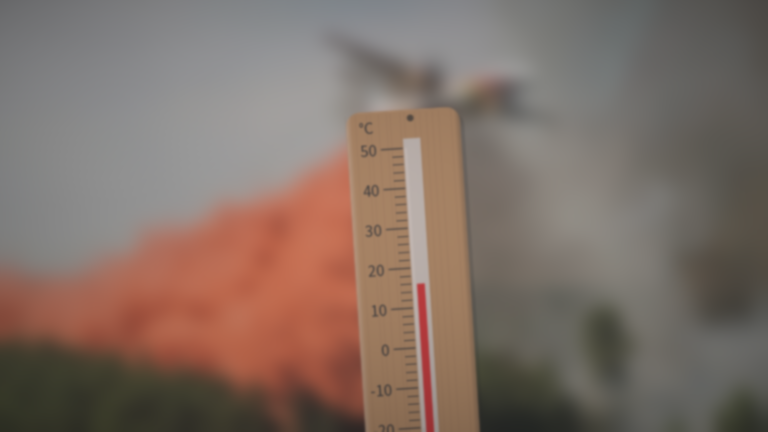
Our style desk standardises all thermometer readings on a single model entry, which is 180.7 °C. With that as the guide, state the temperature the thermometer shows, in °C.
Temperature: 16 °C
